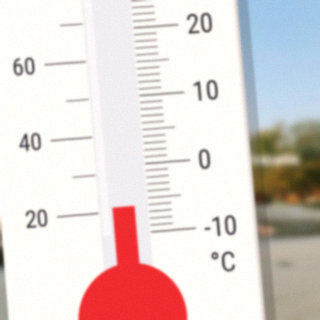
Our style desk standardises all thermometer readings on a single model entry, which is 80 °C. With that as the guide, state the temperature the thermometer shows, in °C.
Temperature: -6 °C
